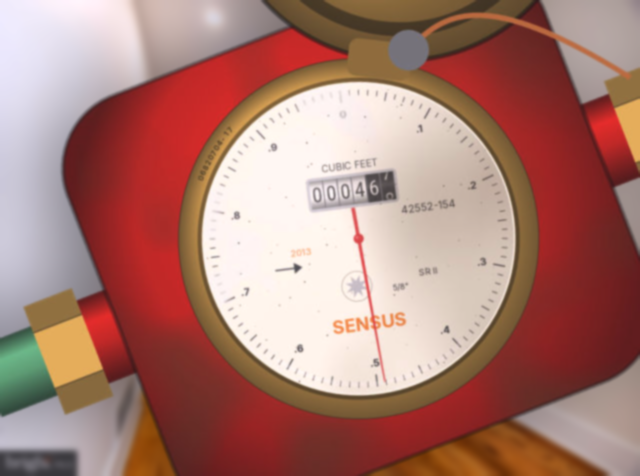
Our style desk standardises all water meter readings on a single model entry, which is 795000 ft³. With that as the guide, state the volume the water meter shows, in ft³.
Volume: 467.49 ft³
